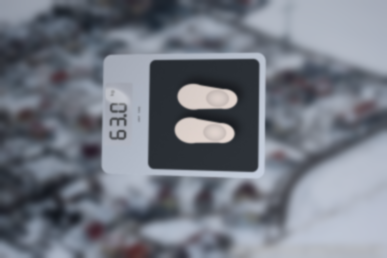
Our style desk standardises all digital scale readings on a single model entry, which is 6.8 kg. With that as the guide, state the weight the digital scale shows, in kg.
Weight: 63.0 kg
